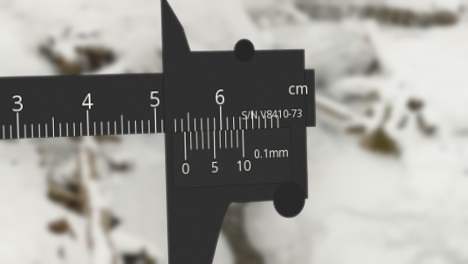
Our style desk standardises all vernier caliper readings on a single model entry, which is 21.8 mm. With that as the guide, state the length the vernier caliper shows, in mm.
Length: 54.4 mm
